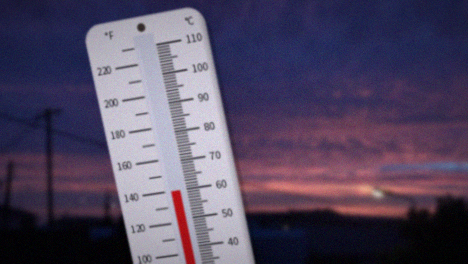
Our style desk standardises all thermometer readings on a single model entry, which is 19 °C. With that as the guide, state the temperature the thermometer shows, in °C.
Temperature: 60 °C
